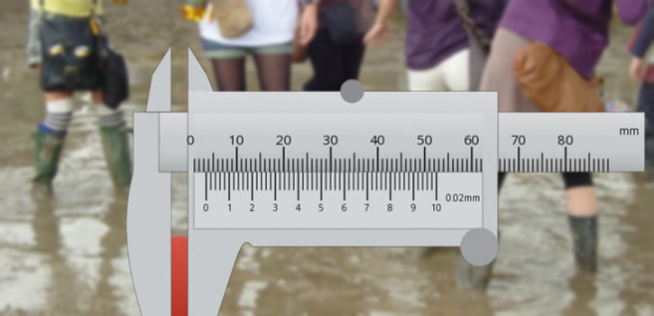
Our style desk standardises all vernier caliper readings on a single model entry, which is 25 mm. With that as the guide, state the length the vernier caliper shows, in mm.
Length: 3.5 mm
